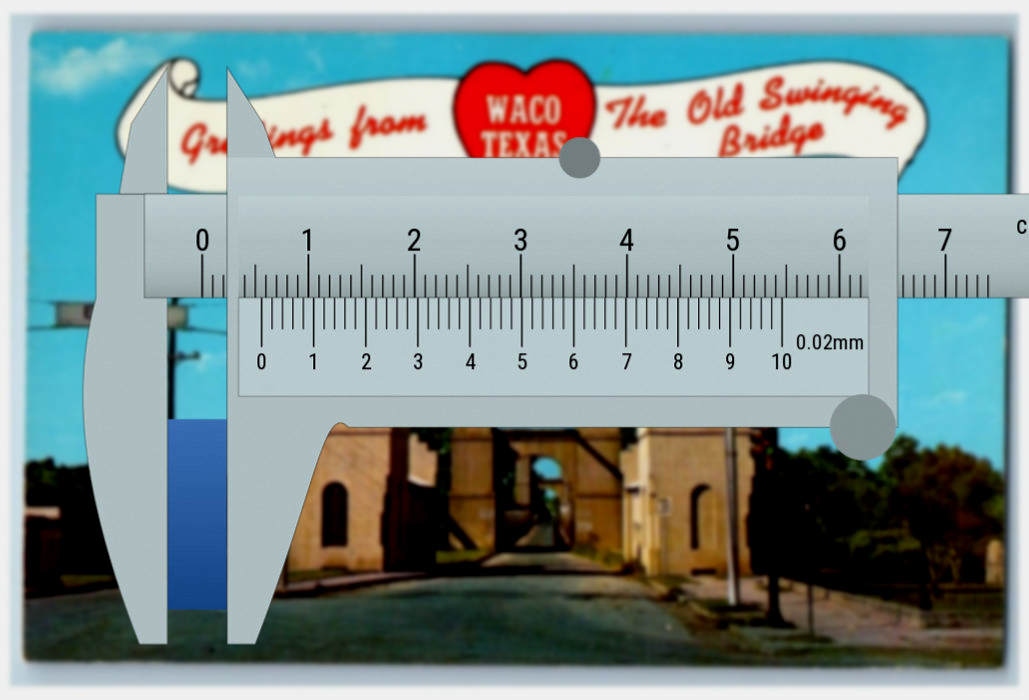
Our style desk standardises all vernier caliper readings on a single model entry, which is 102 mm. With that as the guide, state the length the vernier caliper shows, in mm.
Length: 5.6 mm
